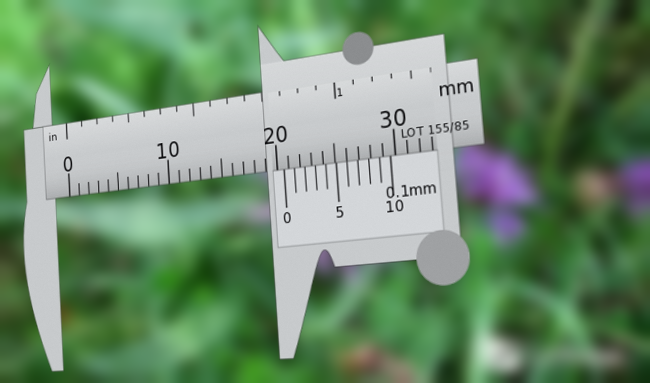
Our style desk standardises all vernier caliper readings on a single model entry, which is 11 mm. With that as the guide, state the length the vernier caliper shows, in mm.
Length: 20.6 mm
